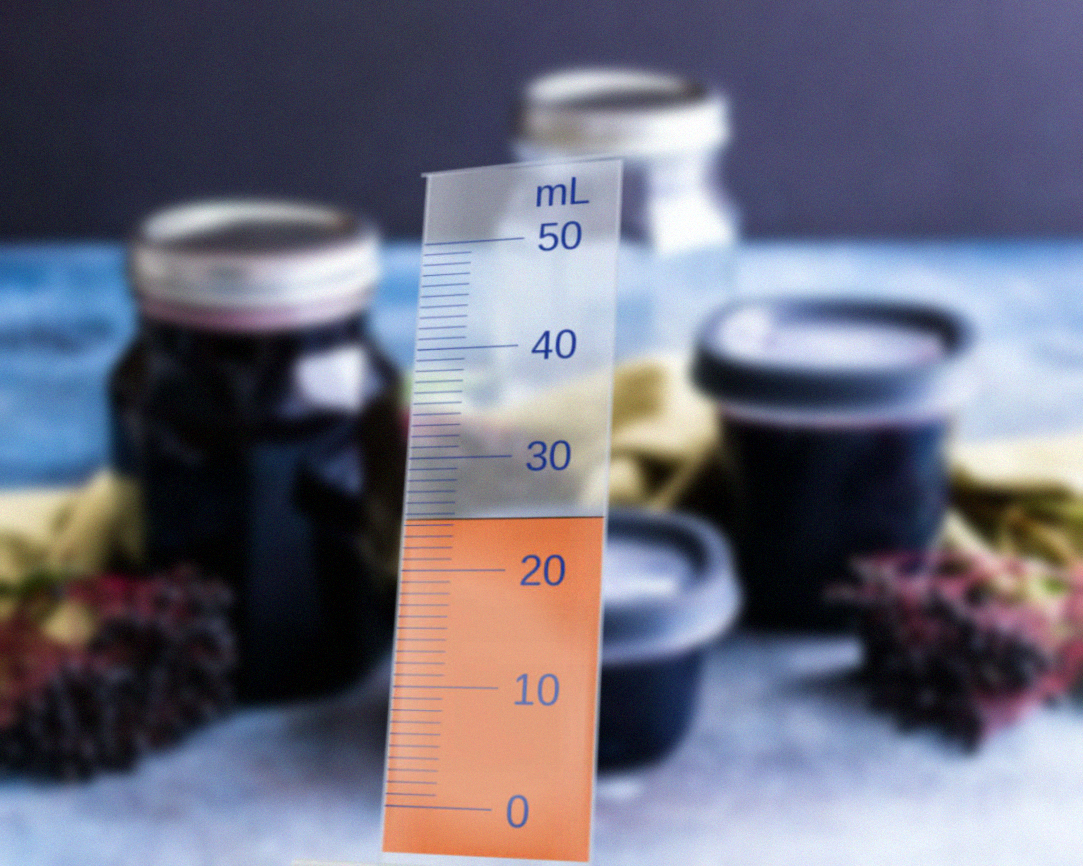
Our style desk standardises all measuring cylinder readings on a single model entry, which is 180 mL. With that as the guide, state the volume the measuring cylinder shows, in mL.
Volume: 24.5 mL
